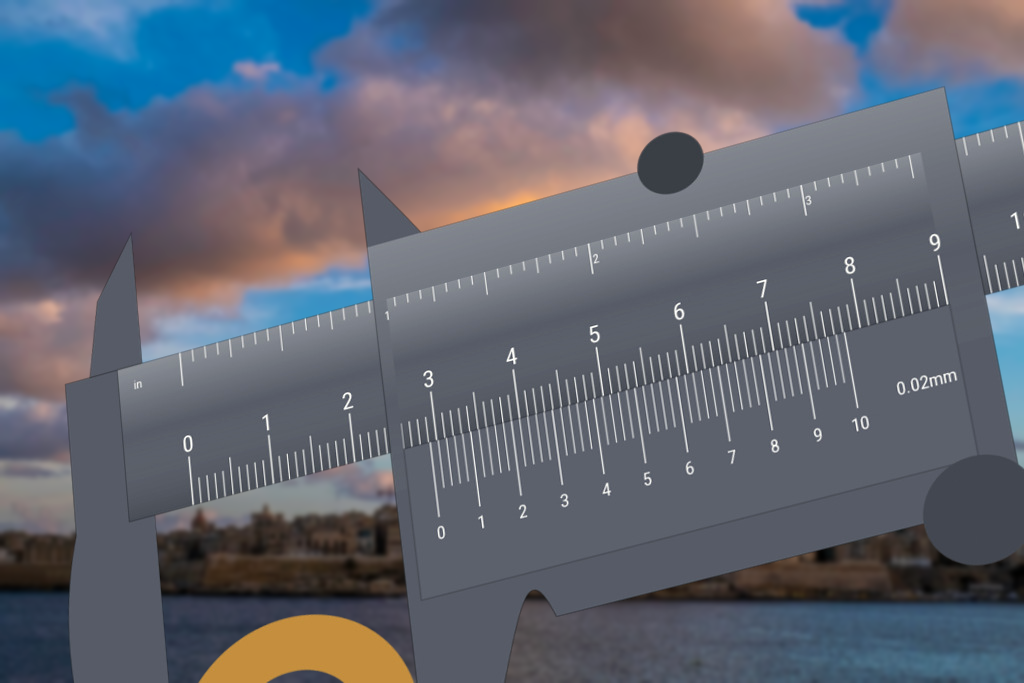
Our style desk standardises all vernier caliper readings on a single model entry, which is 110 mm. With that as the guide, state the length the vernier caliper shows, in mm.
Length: 29.2 mm
